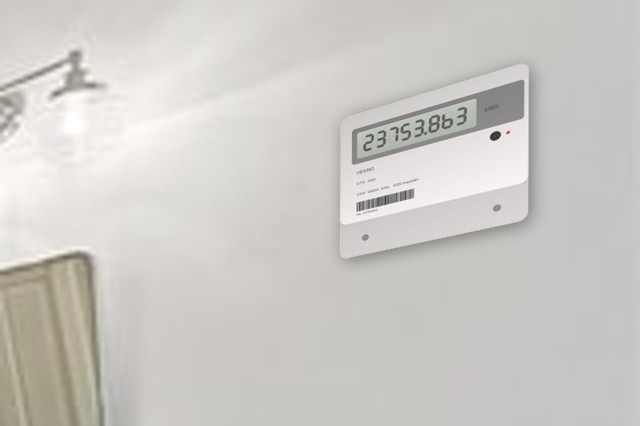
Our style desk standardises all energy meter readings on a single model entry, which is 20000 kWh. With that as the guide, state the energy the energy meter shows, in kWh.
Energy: 23753.863 kWh
